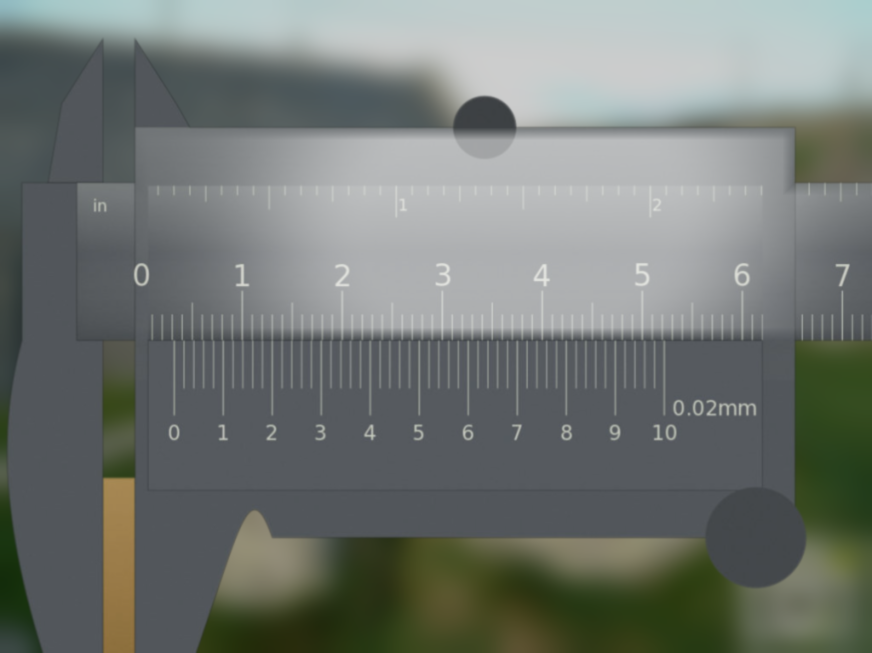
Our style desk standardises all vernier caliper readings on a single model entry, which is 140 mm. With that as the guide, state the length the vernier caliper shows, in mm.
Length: 3.2 mm
